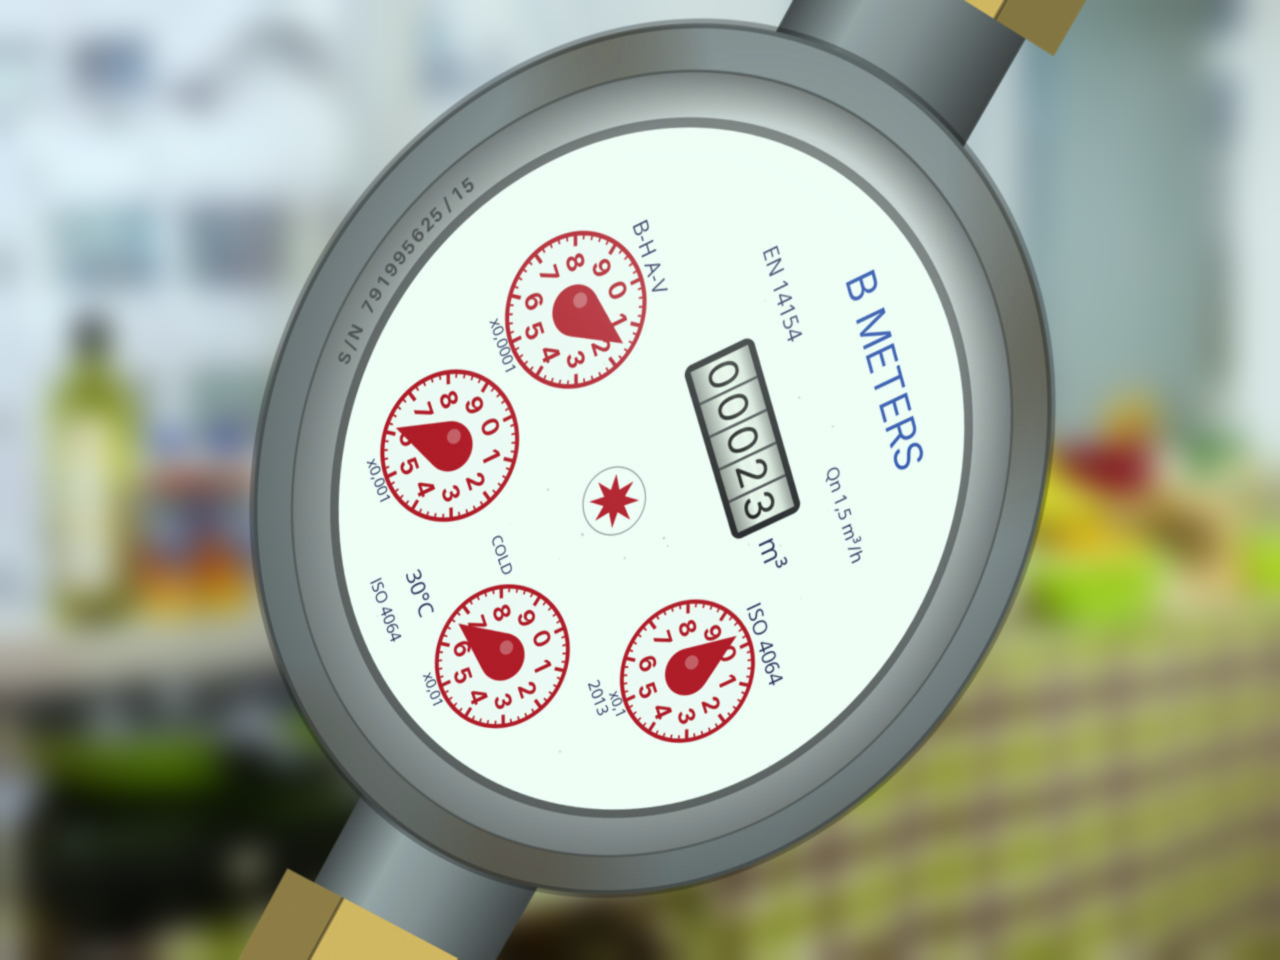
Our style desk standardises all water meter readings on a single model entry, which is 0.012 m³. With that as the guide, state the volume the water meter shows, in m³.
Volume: 22.9661 m³
